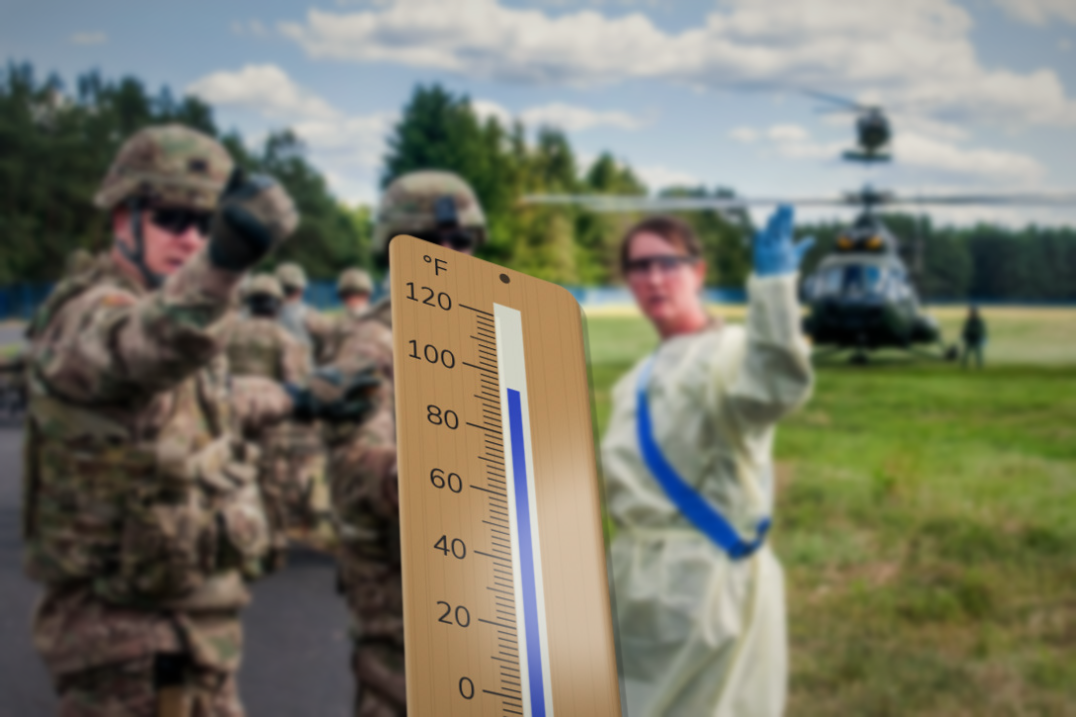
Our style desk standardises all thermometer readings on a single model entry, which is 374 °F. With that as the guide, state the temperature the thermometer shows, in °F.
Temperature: 96 °F
